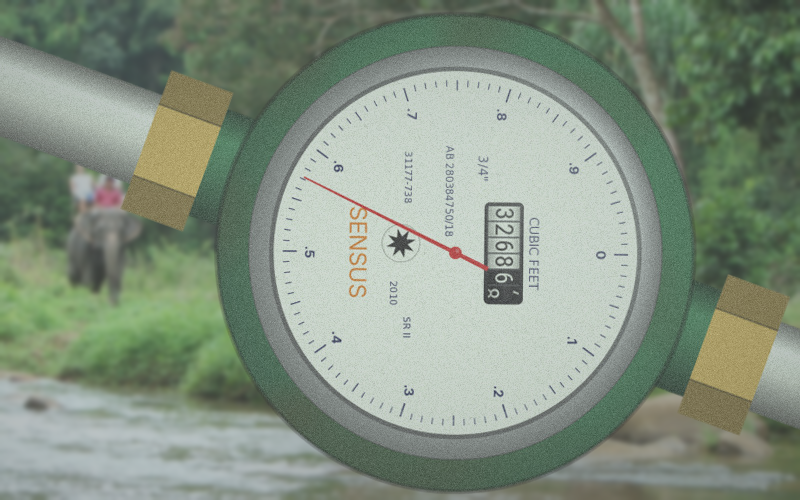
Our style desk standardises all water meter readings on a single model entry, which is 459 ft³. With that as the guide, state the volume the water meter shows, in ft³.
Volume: 326867.57 ft³
